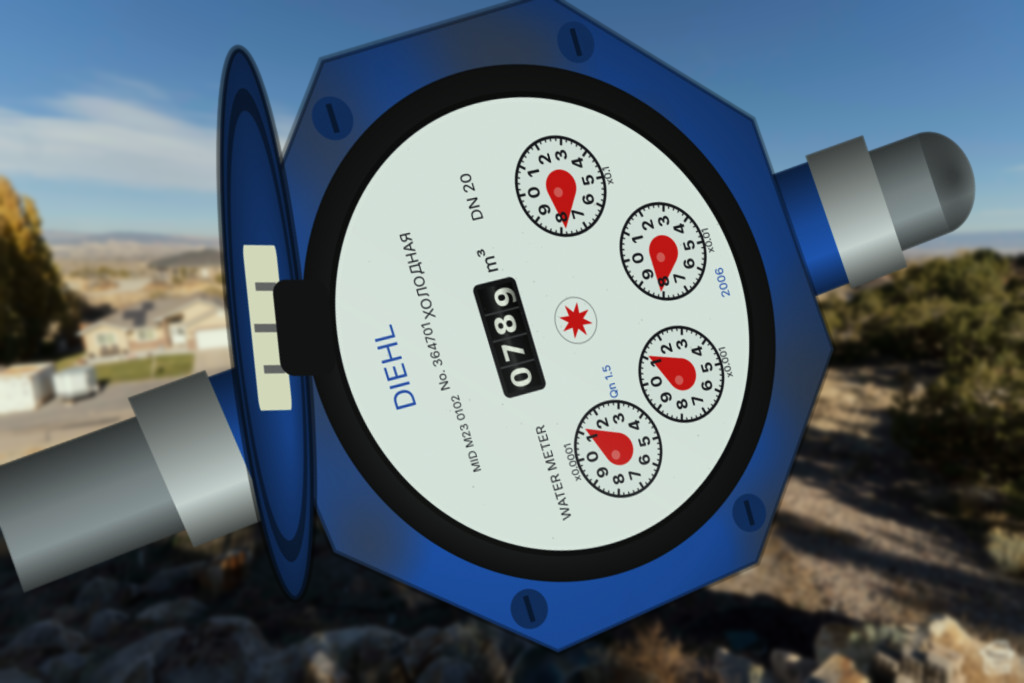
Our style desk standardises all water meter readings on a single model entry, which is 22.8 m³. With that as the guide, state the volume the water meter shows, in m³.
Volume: 788.7811 m³
